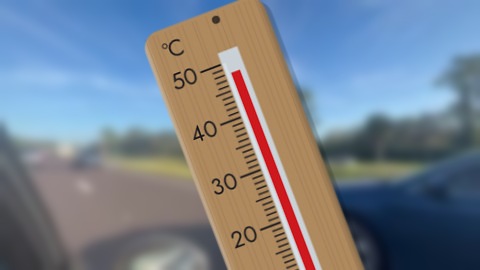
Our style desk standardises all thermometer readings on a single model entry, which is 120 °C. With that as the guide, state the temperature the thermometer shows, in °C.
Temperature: 48 °C
